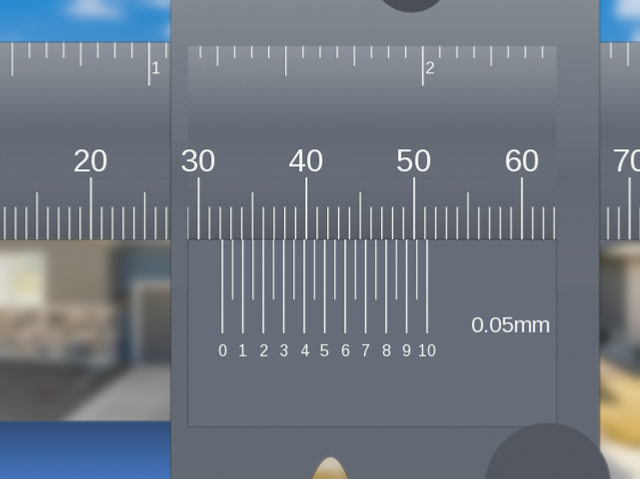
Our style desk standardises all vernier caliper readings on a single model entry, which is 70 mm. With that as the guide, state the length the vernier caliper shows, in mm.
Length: 32.2 mm
